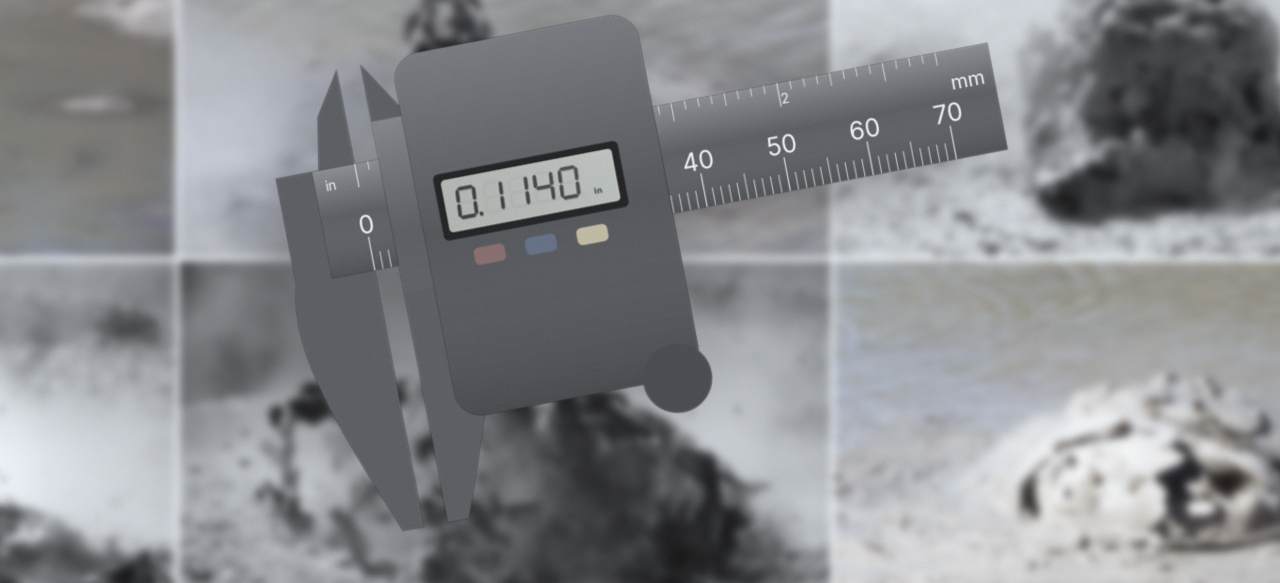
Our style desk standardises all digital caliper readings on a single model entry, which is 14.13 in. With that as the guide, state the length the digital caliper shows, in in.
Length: 0.1140 in
